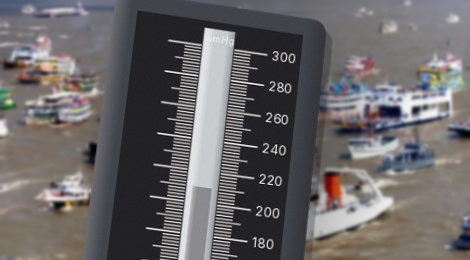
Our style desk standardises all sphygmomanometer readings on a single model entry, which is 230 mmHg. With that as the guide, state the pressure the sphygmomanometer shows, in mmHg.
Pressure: 210 mmHg
